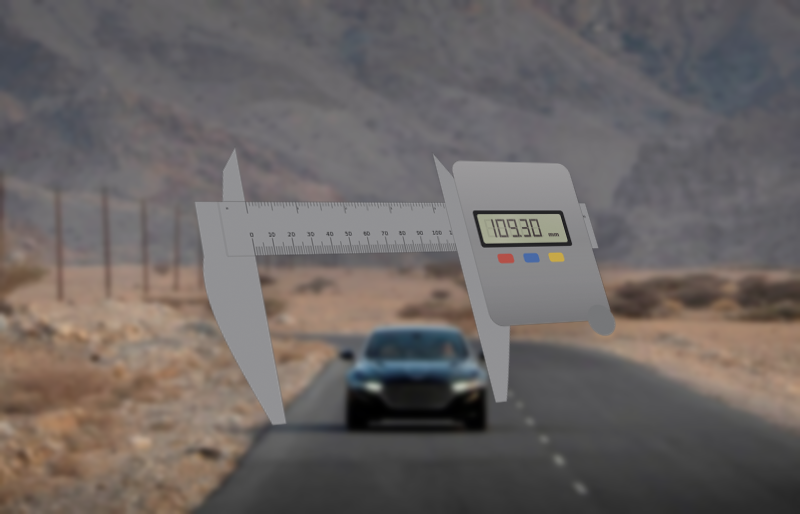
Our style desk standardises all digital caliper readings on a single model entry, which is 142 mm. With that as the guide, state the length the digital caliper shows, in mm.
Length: 109.30 mm
